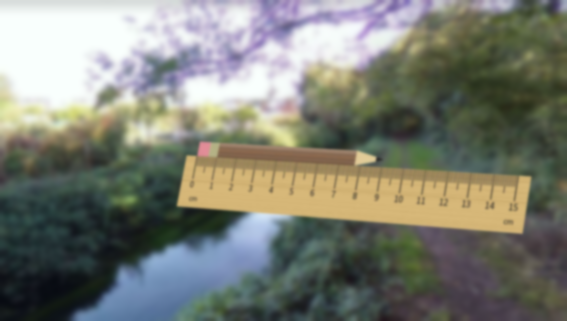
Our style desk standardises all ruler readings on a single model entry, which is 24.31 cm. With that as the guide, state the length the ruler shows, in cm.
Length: 9 cm
